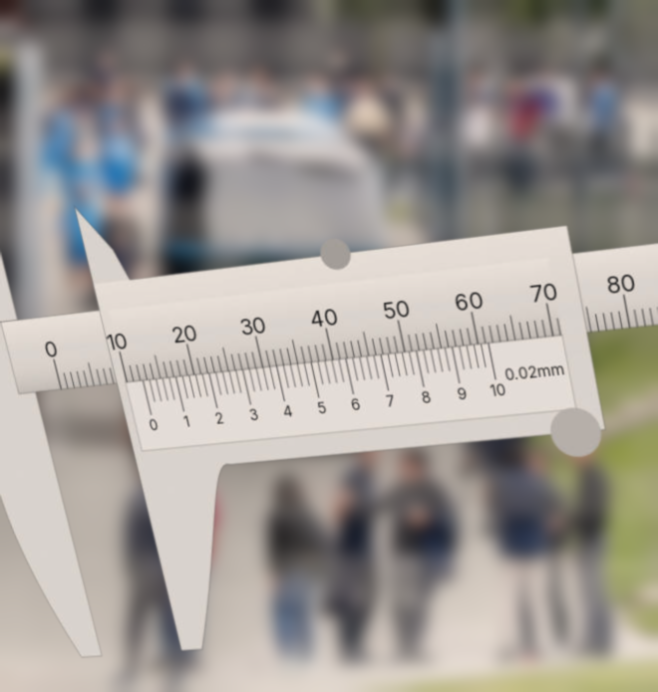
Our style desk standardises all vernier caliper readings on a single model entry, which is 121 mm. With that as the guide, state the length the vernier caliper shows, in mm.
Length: 12.4 mm
